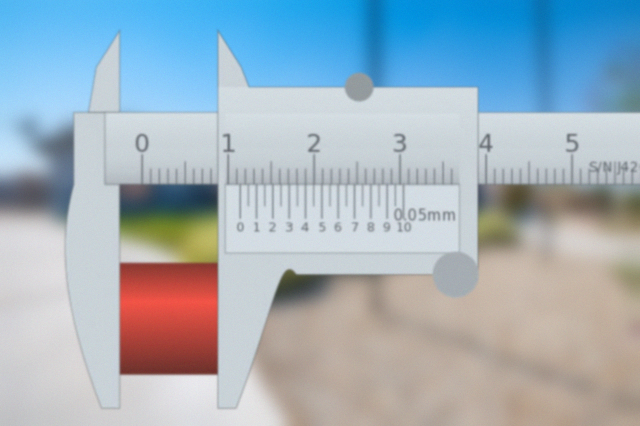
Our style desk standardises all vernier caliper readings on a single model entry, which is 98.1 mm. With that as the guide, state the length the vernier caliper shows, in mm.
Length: 11.4 mm
